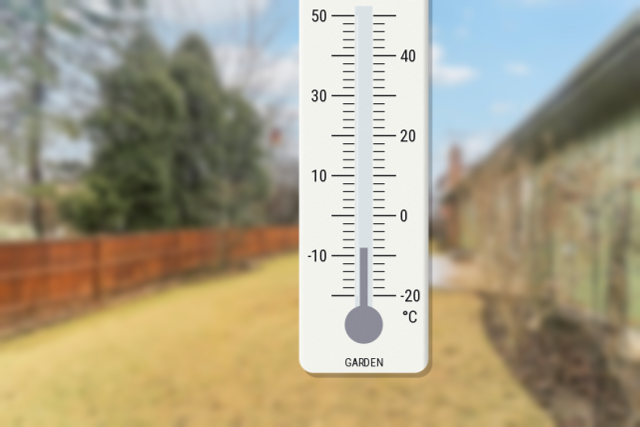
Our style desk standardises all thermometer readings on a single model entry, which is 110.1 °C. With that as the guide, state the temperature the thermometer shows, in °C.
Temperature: -8 °C
